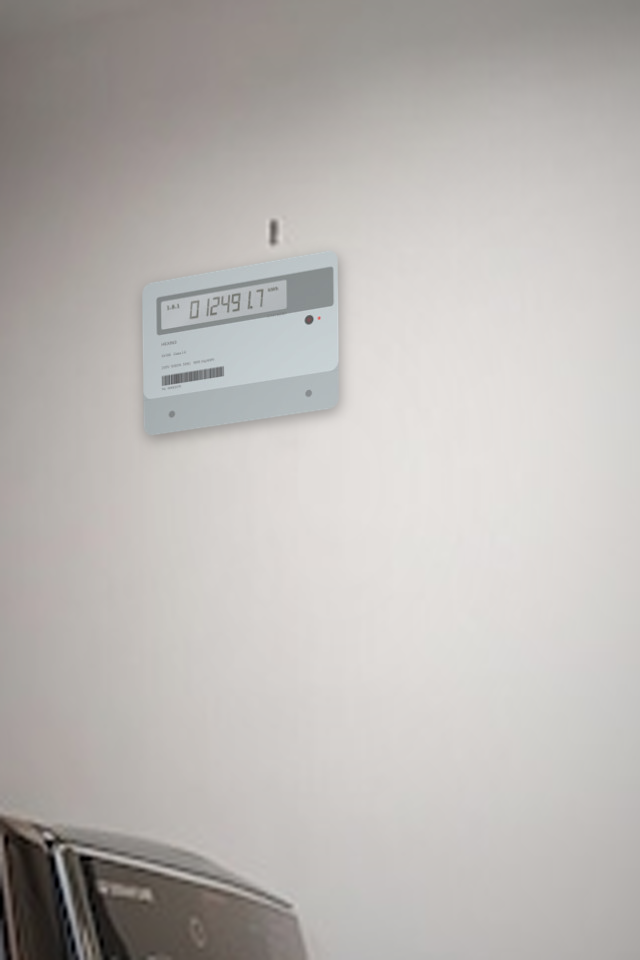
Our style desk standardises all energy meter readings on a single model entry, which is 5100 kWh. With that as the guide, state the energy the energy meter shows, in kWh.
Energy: 12491.7 kWh
